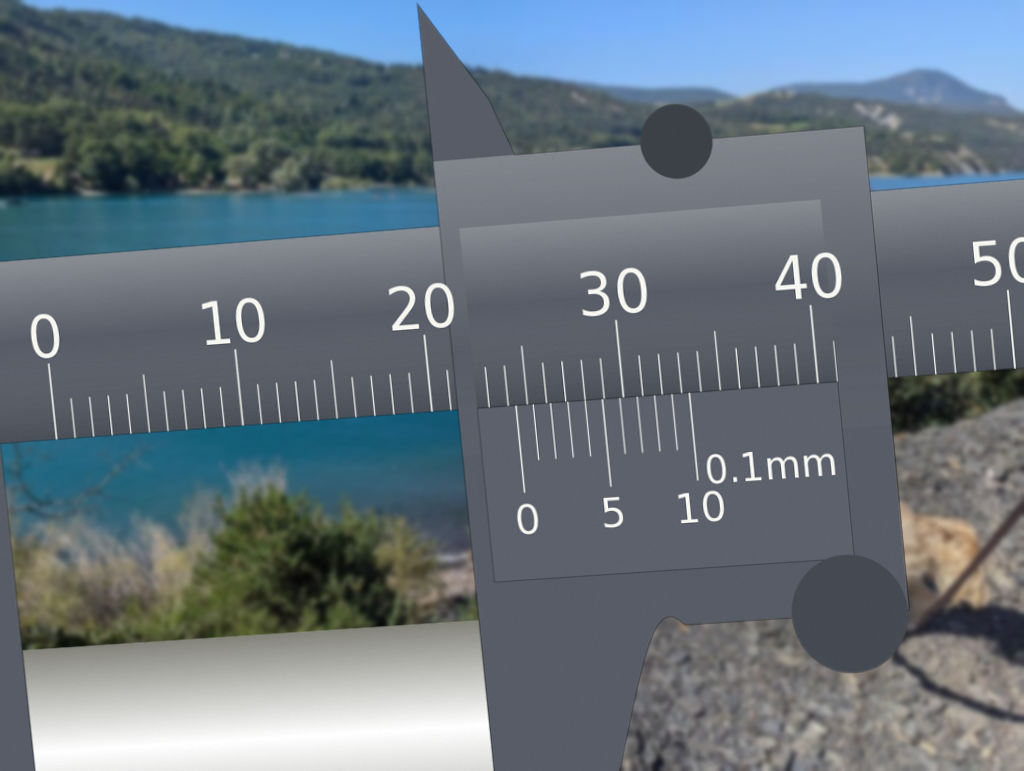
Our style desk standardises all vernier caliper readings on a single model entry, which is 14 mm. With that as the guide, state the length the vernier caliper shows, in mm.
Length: 24.4 mm
